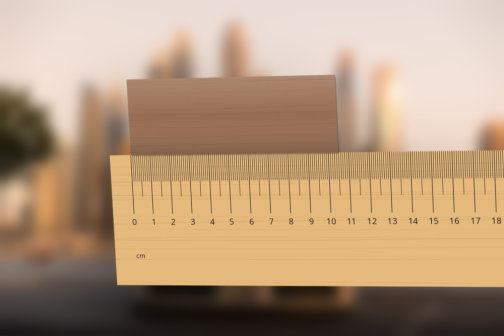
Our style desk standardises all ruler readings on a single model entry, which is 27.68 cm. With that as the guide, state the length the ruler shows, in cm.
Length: 10.5 cm
